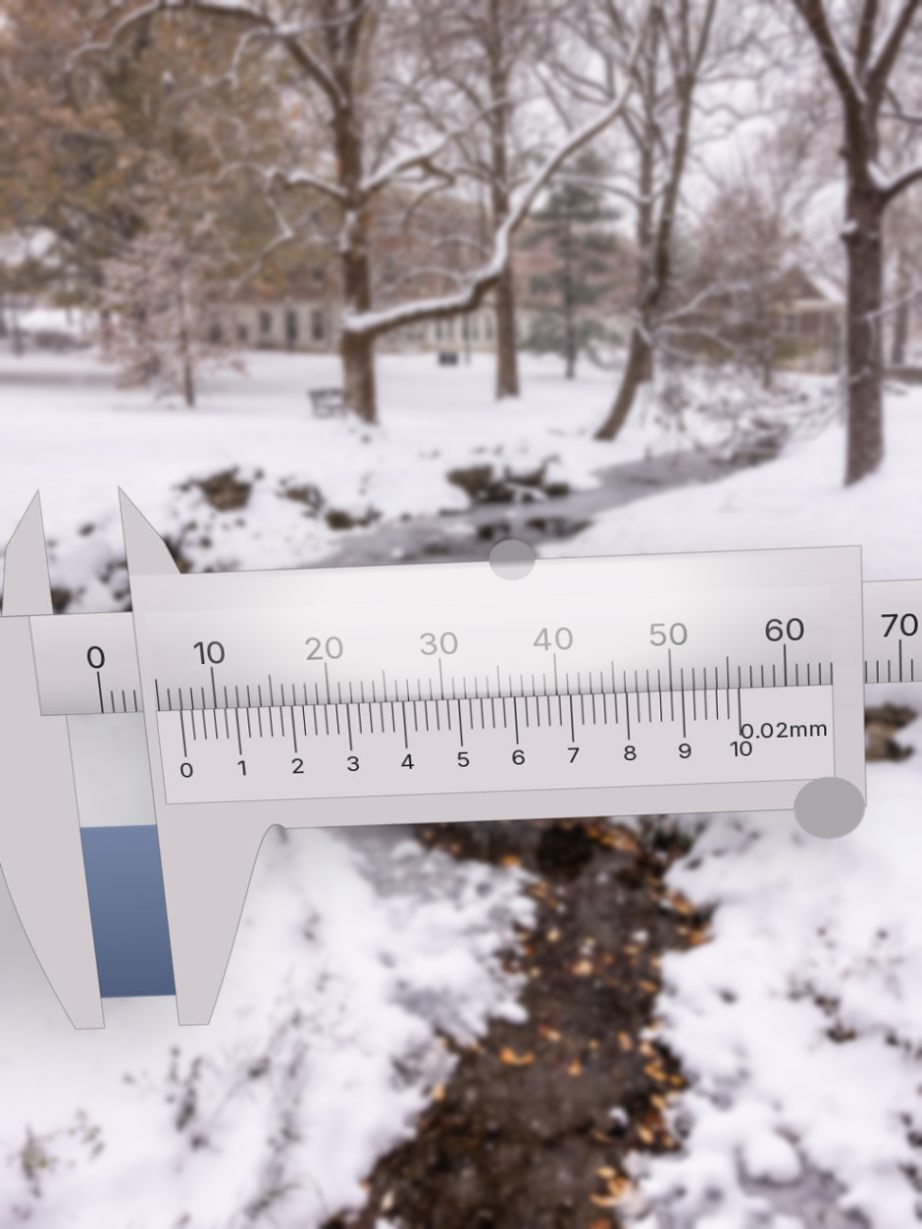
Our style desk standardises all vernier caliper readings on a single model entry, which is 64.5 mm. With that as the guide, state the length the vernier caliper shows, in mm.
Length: 6.9 mm
